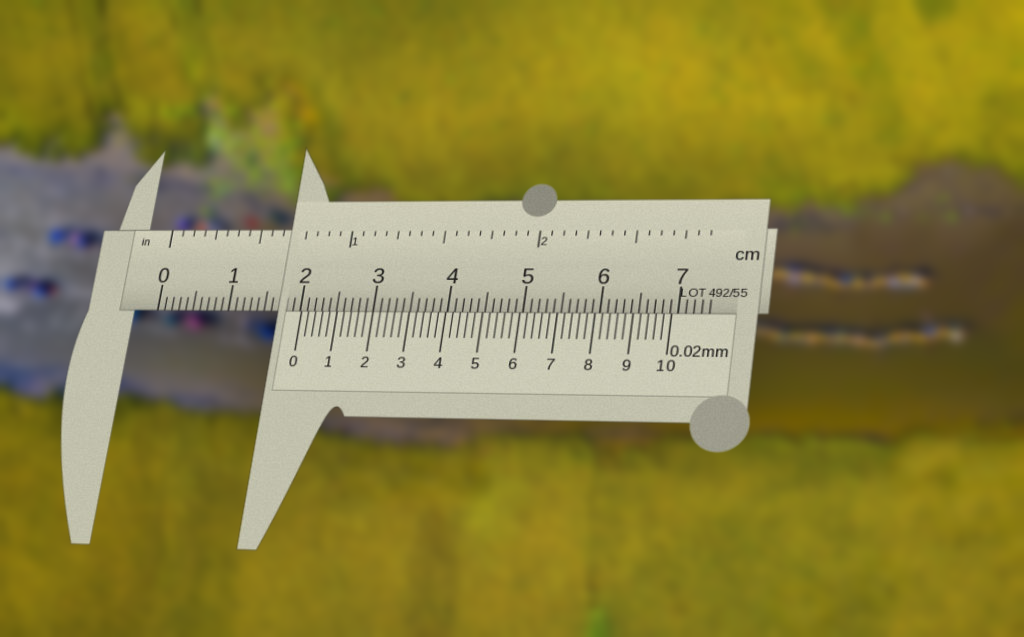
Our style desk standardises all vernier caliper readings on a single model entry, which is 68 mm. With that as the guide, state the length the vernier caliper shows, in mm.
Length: 20.2 mm
